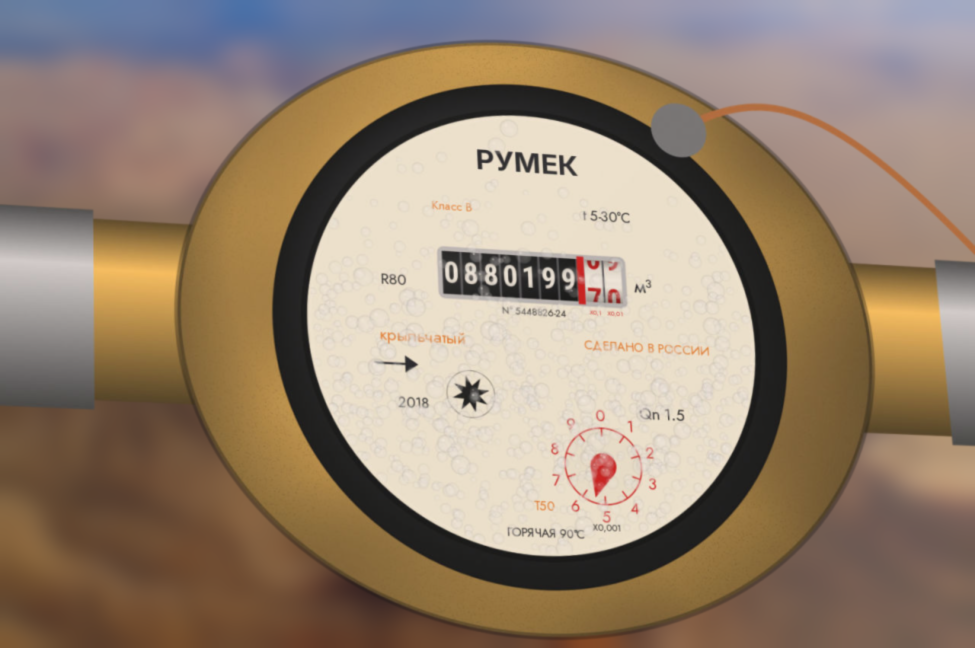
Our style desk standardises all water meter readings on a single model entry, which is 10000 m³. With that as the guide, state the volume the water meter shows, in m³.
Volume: 880199.695 m³
